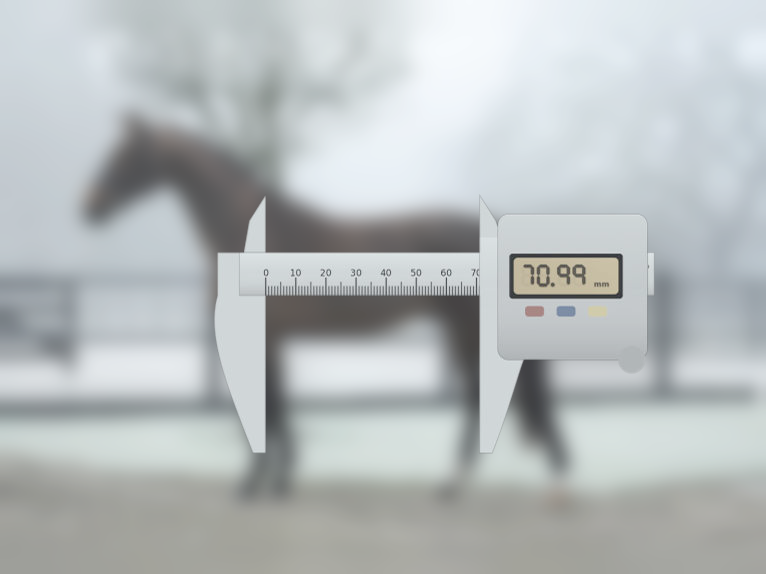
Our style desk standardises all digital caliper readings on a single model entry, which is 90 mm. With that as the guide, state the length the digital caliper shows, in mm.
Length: 70.99 mm
